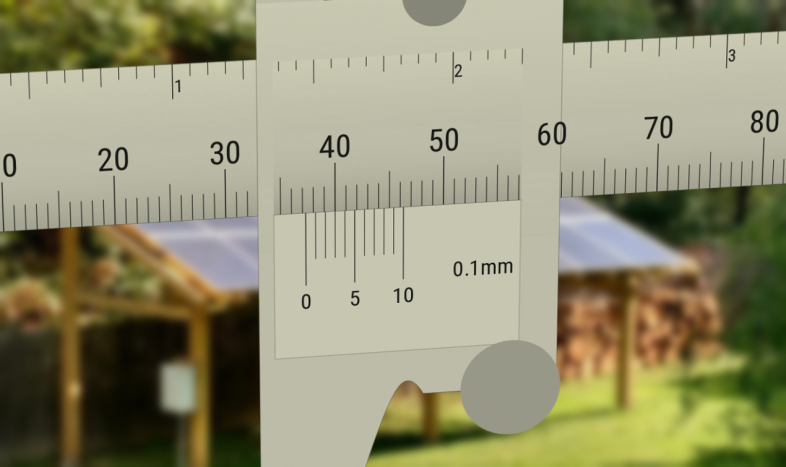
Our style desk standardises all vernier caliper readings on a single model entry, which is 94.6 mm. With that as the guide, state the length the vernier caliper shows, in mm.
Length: 37.3 mm
